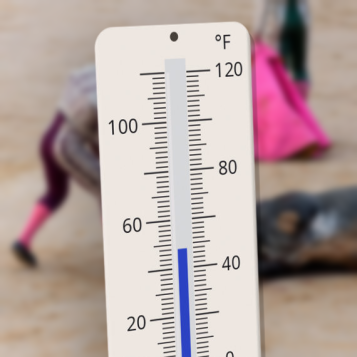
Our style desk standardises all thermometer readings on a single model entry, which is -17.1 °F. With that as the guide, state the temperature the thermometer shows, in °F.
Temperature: 48 °F
